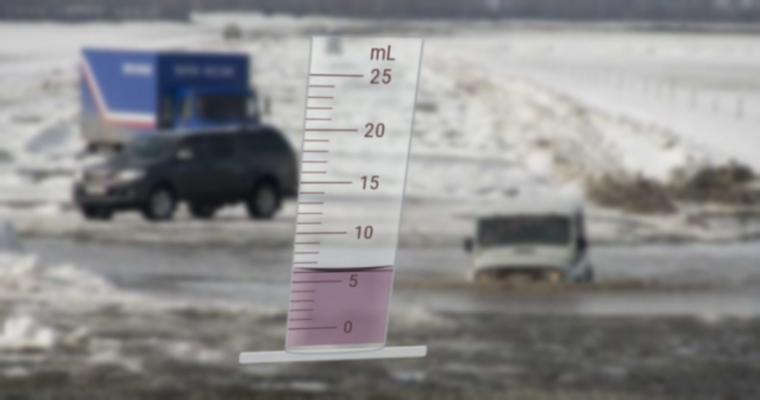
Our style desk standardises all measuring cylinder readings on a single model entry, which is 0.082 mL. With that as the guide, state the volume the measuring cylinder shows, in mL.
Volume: 6 mL
